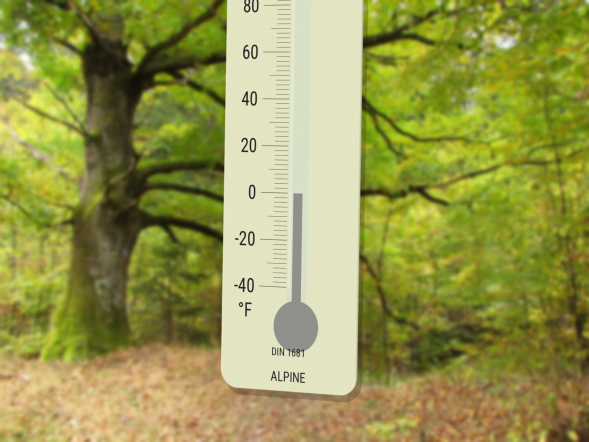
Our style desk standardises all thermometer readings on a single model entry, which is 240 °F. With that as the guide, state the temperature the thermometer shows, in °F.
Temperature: 0 °F
